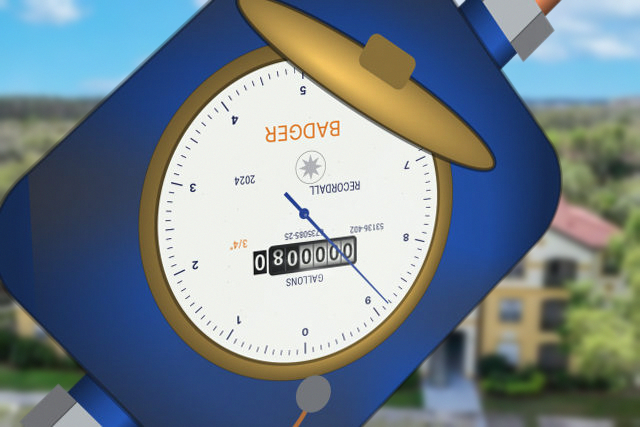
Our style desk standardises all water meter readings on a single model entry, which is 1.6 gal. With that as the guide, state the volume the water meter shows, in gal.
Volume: 78.8 gal
